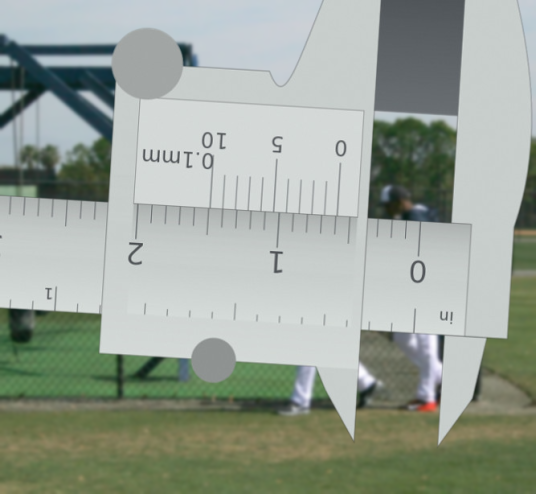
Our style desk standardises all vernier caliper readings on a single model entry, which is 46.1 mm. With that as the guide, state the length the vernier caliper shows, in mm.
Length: 5.9 mm
